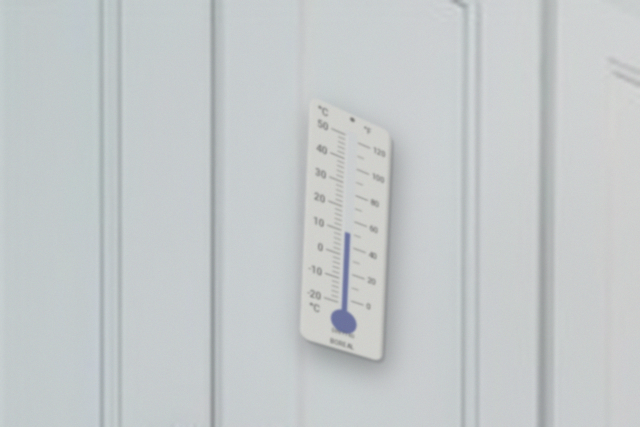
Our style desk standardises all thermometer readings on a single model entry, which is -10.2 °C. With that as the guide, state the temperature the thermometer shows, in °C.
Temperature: 10 °C
